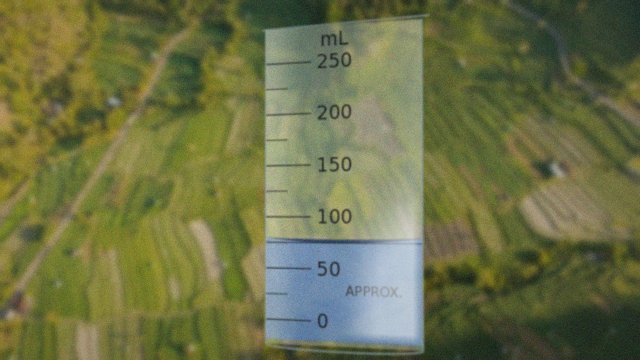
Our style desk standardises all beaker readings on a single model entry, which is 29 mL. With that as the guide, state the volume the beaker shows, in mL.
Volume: 75 mL
